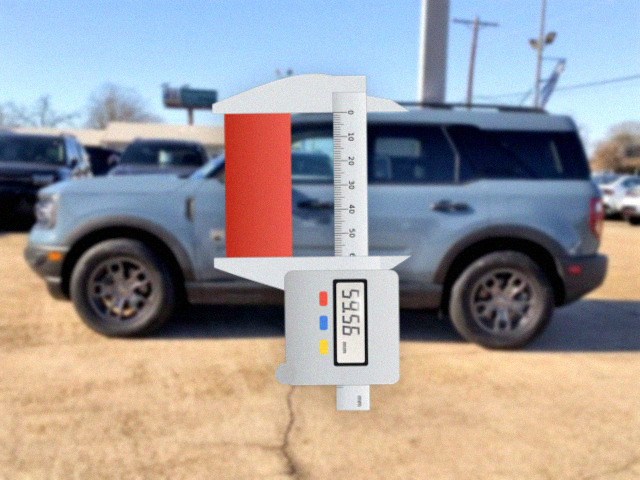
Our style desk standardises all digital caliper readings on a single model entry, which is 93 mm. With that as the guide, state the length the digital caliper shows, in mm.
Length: 59.56 mm
